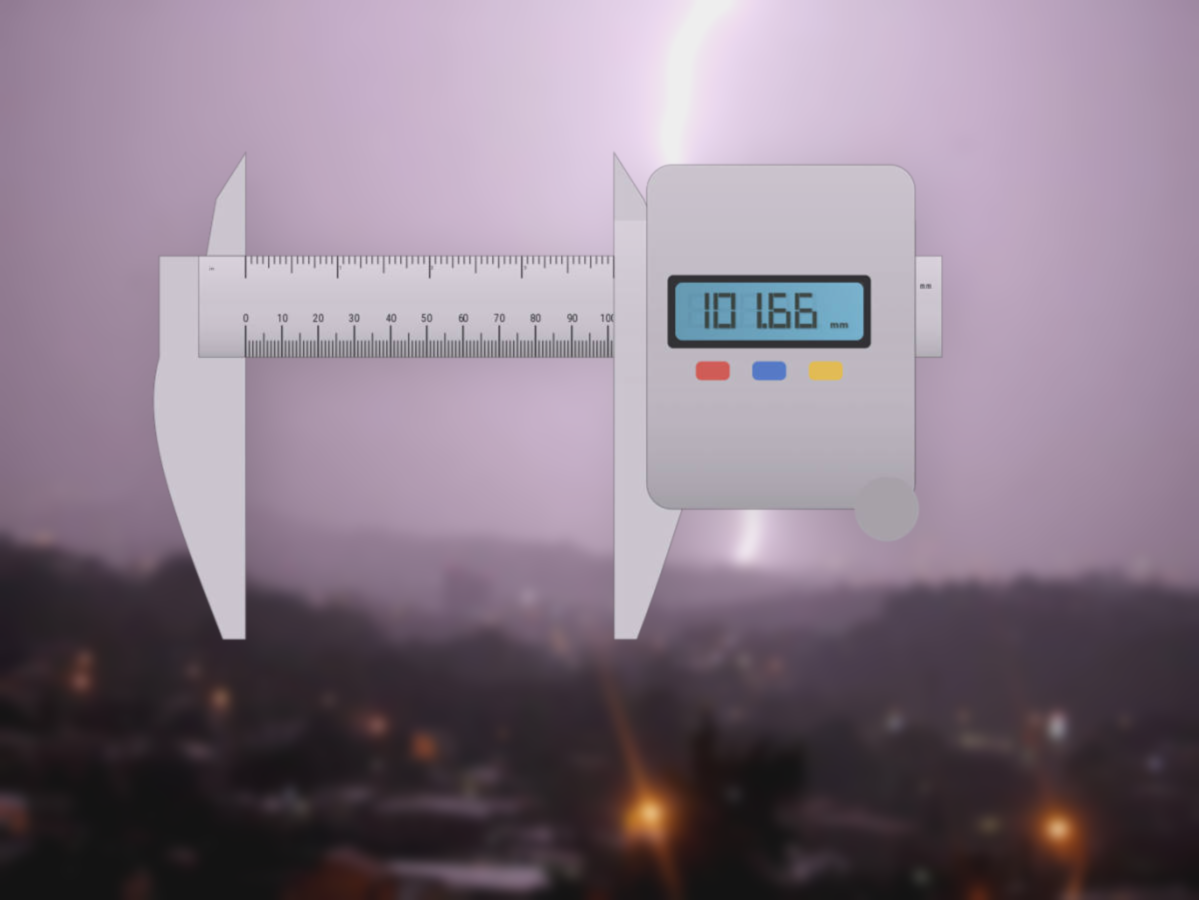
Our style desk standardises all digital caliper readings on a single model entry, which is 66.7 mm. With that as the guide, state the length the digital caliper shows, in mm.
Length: 101.66 mm
